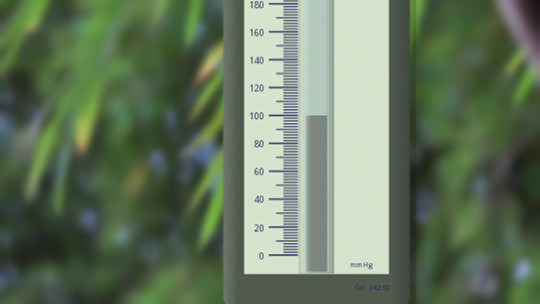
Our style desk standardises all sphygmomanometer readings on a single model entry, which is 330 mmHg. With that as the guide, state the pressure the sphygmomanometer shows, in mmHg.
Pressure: 100 mmHg
